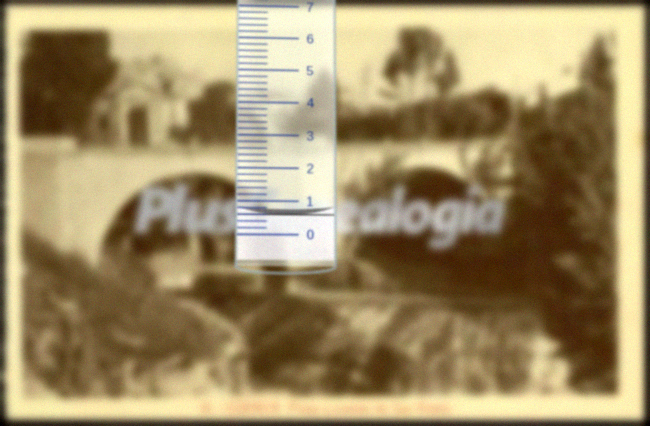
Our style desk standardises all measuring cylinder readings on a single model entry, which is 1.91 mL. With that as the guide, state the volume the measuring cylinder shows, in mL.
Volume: 0.6 mL
